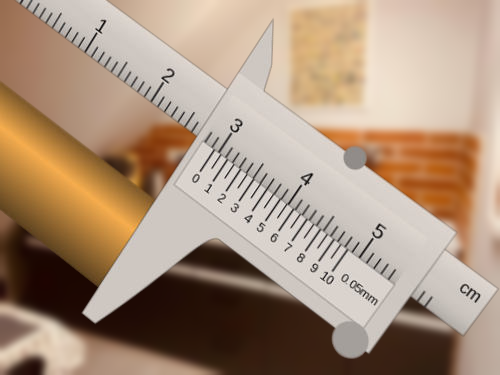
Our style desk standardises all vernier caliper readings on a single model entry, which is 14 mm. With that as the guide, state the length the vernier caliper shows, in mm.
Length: 29.4 mm
